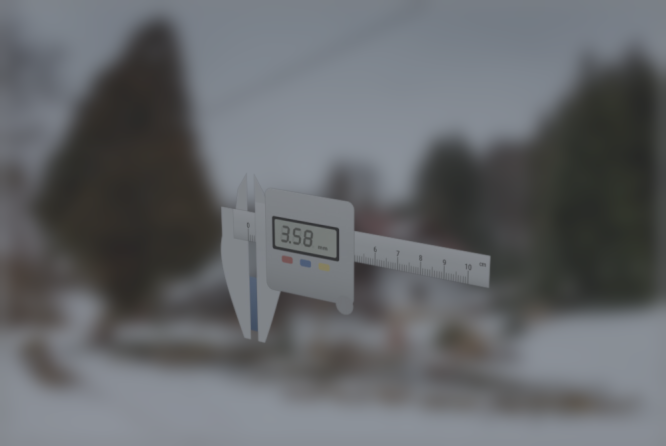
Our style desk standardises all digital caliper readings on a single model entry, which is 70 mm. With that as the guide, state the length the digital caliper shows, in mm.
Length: 3.58 mm
